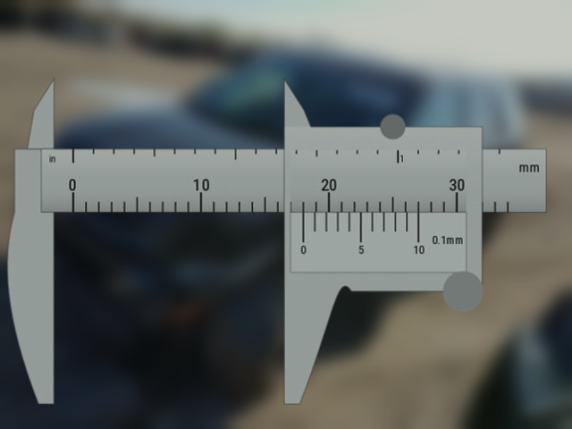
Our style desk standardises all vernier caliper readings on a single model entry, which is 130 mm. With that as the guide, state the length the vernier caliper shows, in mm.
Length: 18.0 mm
